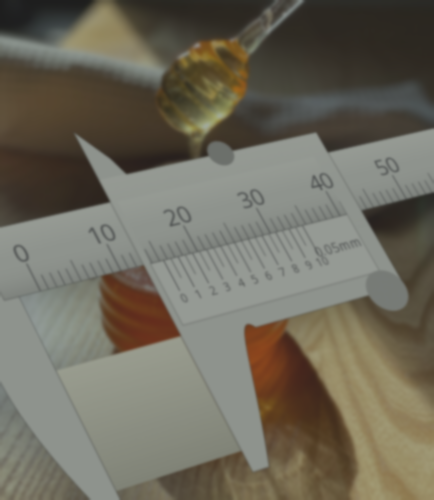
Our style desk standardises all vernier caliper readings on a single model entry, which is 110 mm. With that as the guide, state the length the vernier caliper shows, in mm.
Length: 15.5 mm
